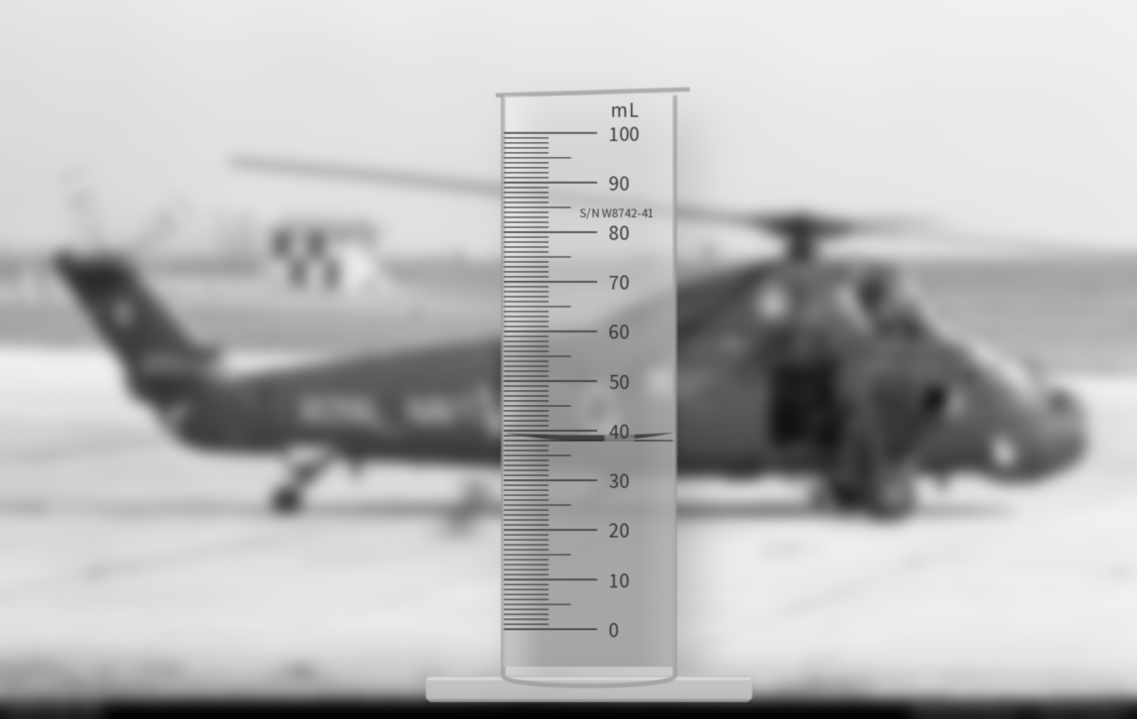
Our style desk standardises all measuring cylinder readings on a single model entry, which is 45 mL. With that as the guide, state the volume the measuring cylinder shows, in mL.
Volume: 38 mL
